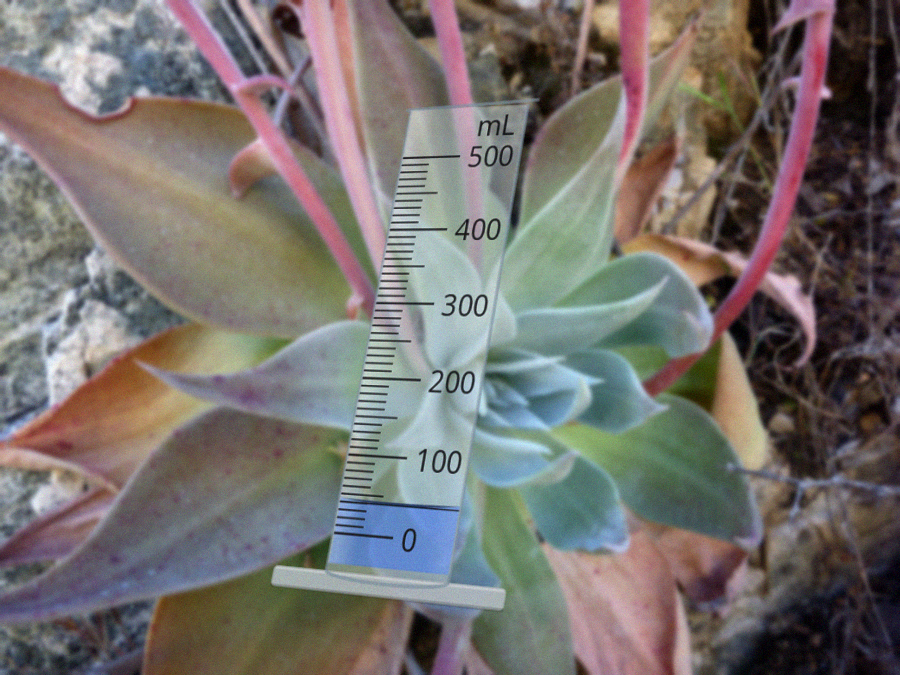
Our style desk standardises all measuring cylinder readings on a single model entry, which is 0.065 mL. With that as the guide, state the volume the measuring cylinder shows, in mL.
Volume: 40 mL
